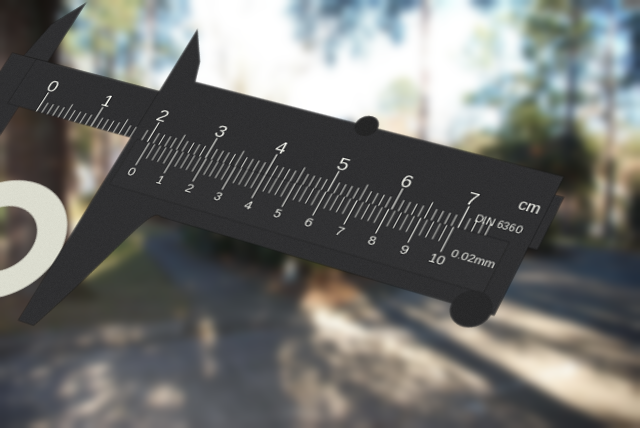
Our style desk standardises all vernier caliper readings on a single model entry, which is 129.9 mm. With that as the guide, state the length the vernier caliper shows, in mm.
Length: 20.4 mm
